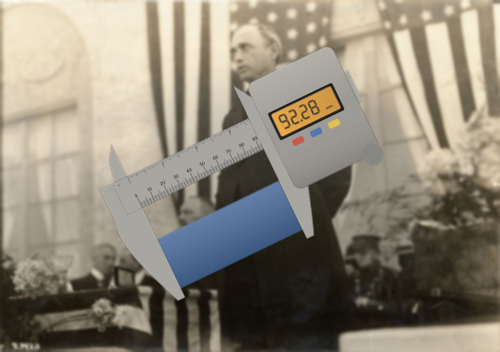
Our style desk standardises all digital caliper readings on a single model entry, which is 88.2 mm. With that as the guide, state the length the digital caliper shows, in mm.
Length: 92.28 mm
